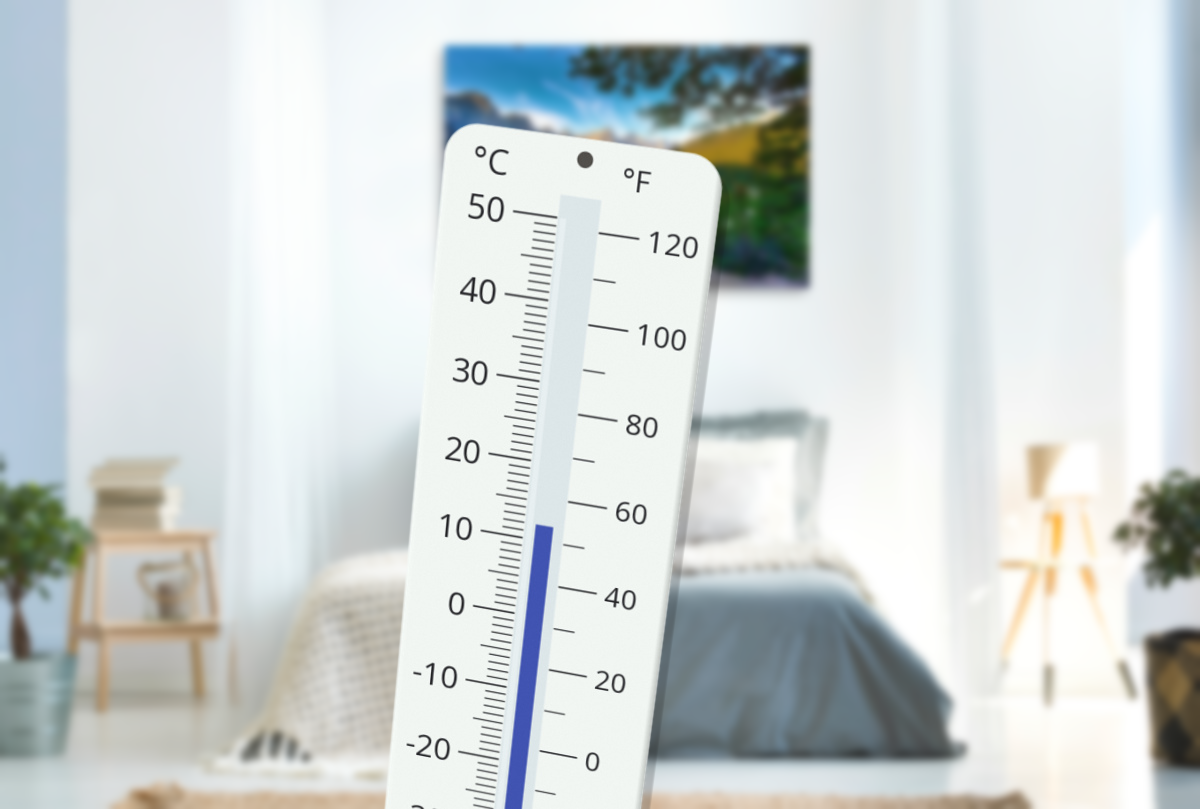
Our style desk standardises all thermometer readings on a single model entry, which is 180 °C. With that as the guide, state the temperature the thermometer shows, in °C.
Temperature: 12 °C
